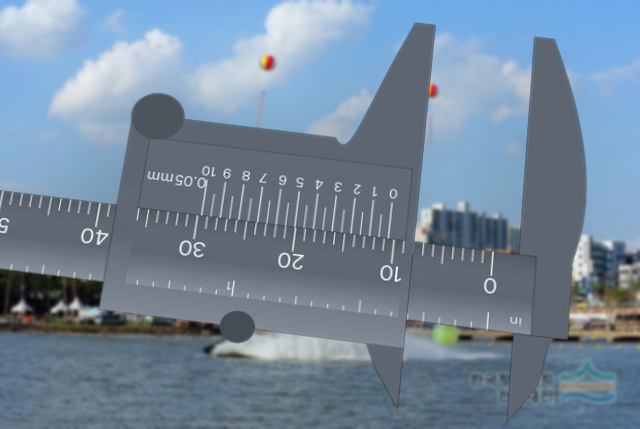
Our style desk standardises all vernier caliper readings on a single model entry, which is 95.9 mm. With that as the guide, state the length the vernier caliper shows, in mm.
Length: 10.6 mm
